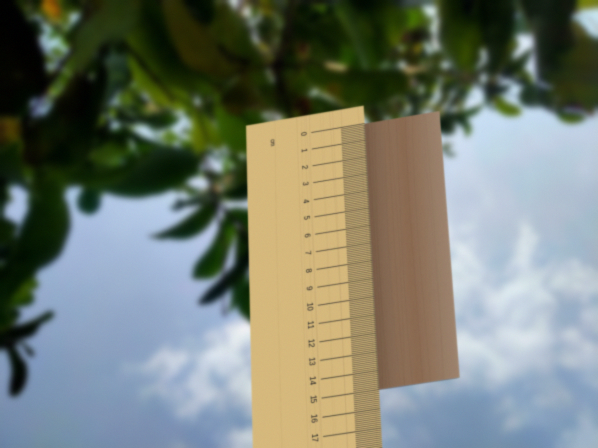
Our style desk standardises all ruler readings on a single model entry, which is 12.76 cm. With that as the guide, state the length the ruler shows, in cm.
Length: 15 cm
